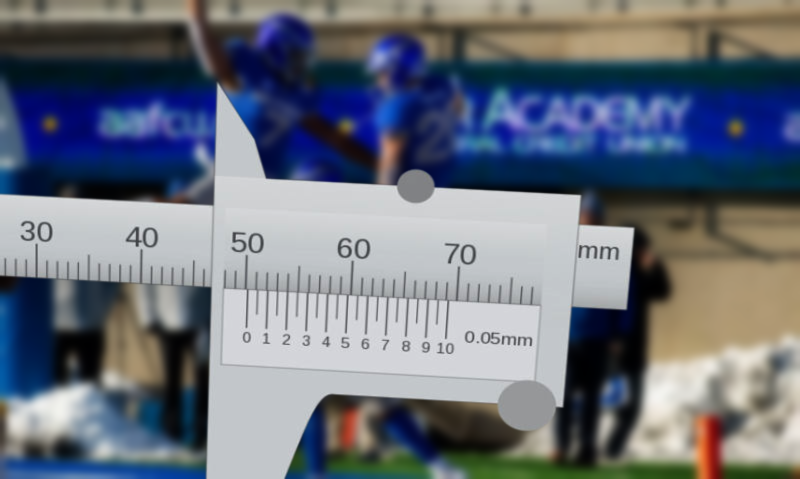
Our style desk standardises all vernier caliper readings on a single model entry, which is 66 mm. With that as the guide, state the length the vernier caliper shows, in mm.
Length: 50.2 mm
